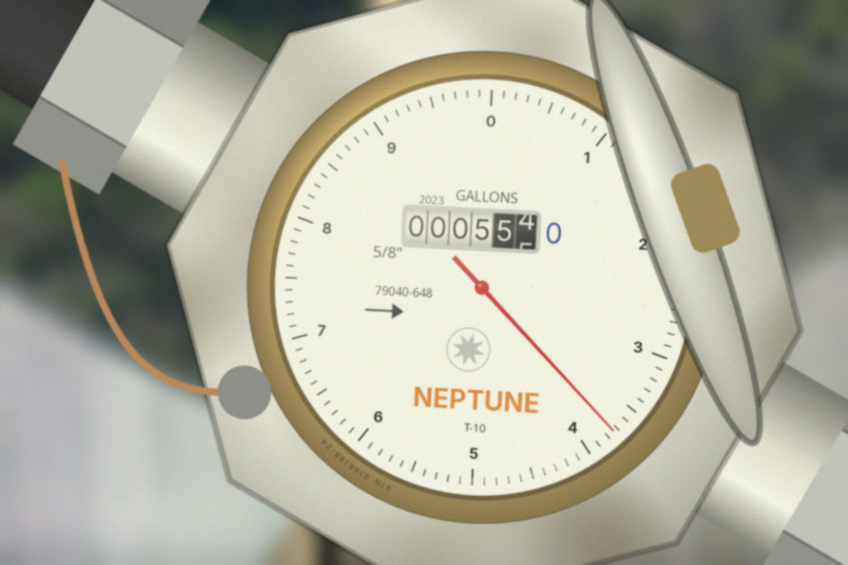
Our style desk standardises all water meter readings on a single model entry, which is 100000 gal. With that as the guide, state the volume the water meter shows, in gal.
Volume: 5543.7 gal
